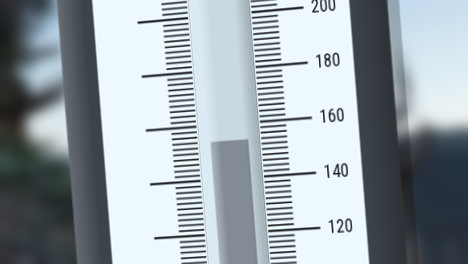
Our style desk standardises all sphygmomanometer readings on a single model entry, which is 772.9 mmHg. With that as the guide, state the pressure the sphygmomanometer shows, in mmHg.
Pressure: 154 mmHg
